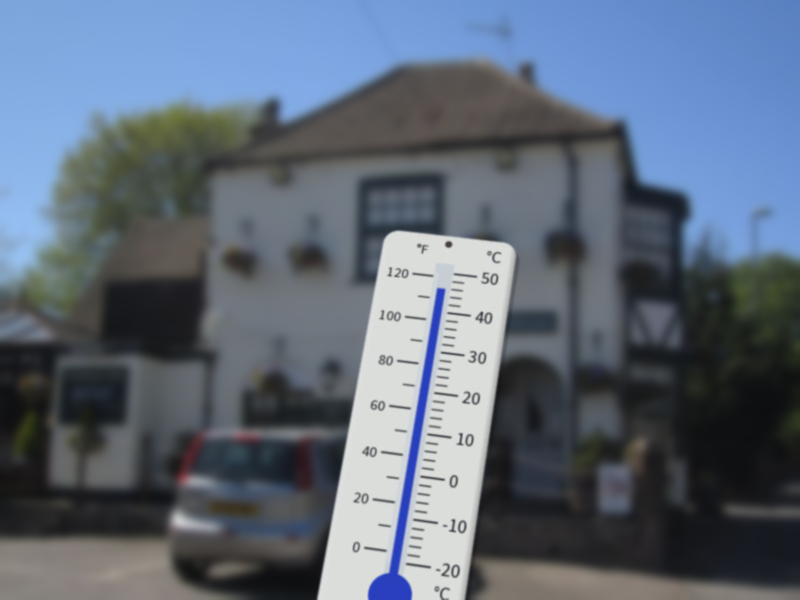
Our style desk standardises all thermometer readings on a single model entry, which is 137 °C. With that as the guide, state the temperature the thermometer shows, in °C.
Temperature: 46 °C
